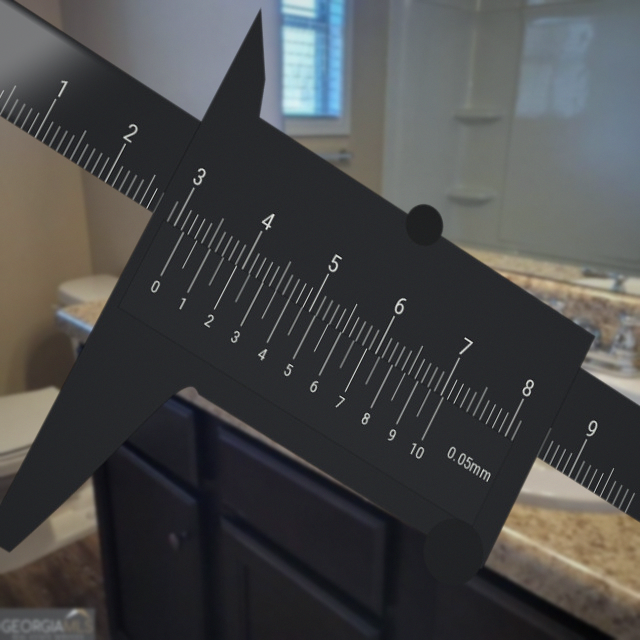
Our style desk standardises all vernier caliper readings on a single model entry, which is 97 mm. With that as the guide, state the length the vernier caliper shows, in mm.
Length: 31.4 mm
